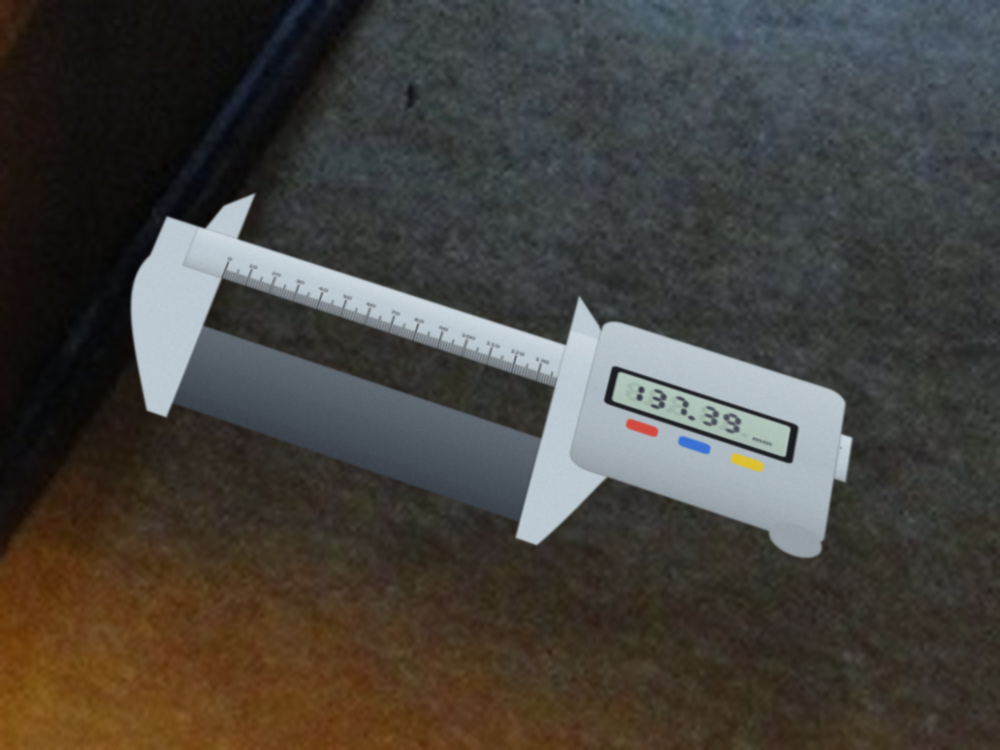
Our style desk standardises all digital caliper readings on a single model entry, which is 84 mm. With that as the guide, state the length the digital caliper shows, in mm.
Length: 137.39 mm
